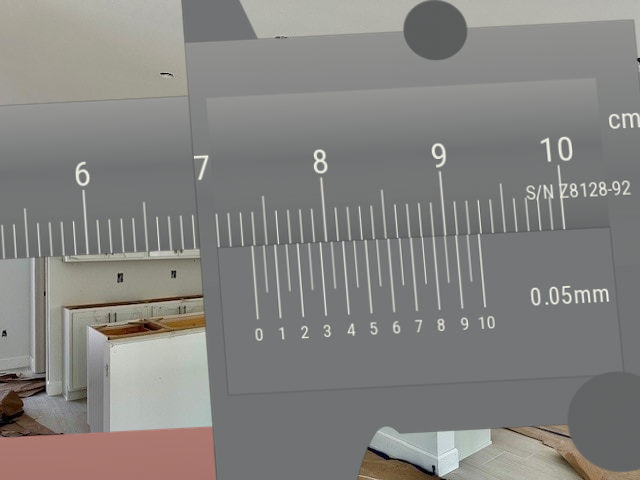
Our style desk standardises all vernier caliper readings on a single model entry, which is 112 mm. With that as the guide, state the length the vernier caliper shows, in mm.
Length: 73.8 mm
